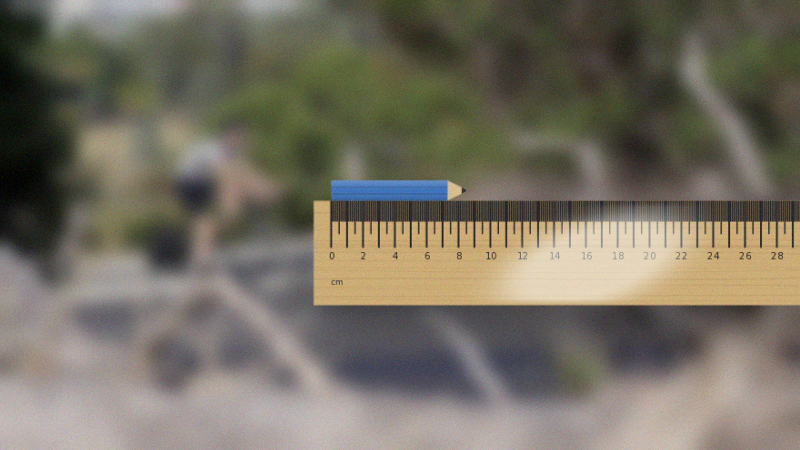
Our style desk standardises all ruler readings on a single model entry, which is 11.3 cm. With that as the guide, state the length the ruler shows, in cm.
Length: 8.5 cm
